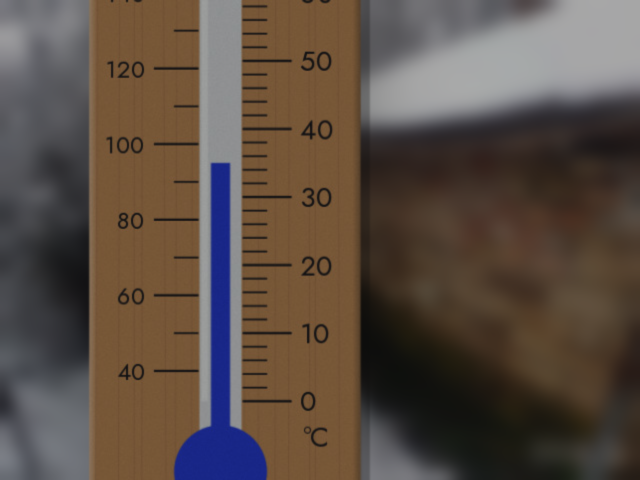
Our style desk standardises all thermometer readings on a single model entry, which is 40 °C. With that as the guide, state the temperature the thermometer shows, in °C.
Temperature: 35 °C
